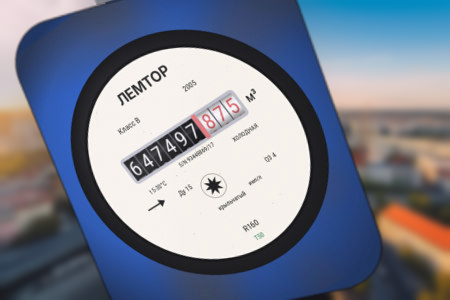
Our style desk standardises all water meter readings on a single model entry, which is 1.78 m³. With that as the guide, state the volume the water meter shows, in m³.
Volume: 647497.875 m³
